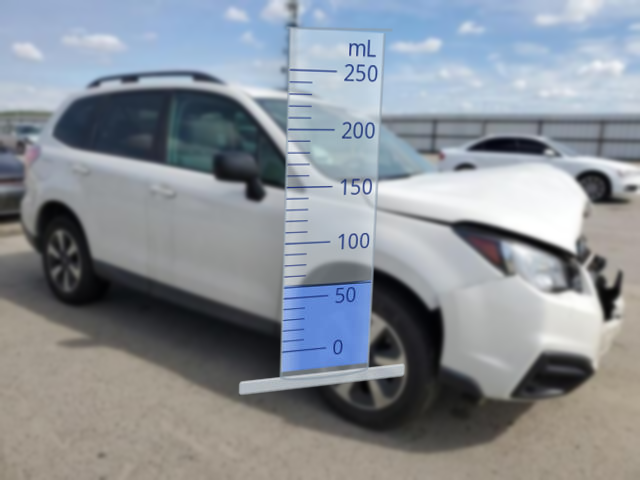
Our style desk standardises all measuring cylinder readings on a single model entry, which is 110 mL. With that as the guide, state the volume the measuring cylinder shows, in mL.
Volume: 60 mL
